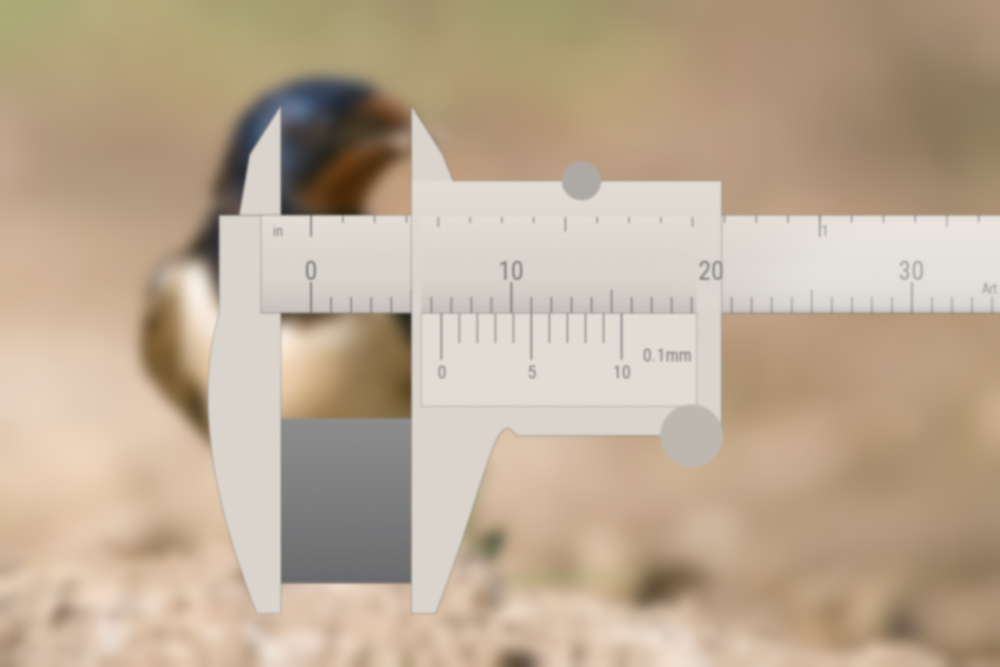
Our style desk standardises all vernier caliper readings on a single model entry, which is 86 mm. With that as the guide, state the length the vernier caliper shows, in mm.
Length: 6.5 mm
